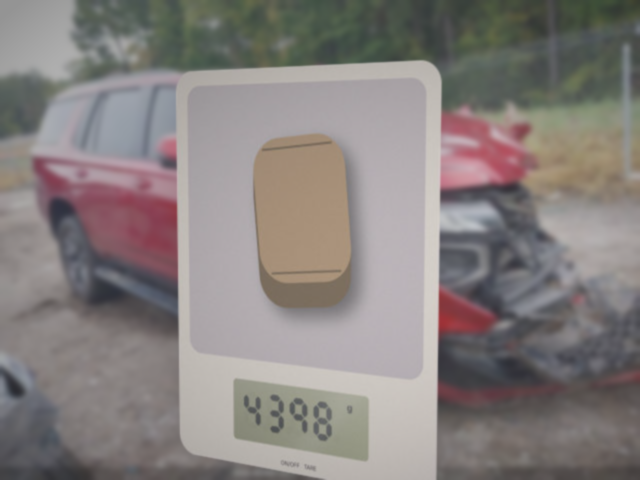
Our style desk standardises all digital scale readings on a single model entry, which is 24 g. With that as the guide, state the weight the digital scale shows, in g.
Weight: 4398 g
